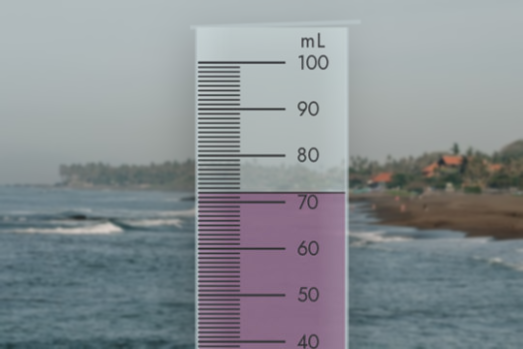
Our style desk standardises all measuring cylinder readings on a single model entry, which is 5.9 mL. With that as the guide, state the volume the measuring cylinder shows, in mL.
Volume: 72 mL
